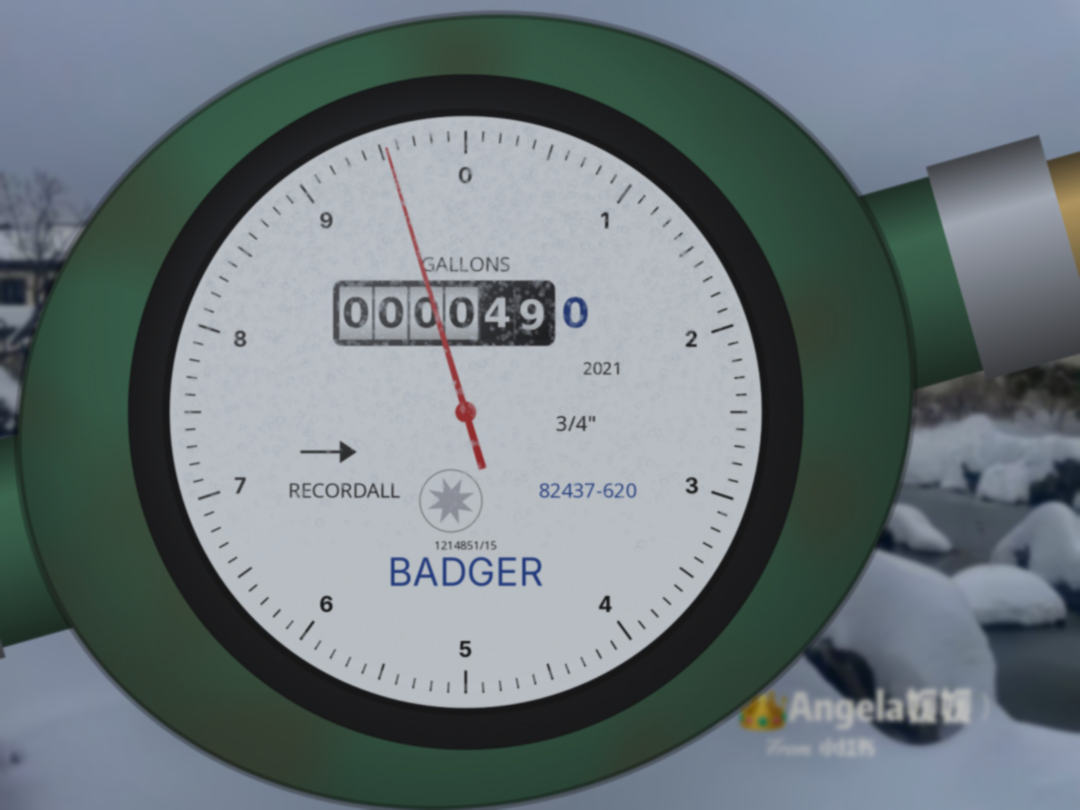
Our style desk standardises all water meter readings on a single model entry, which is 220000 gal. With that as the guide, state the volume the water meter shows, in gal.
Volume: 489.5 gal
